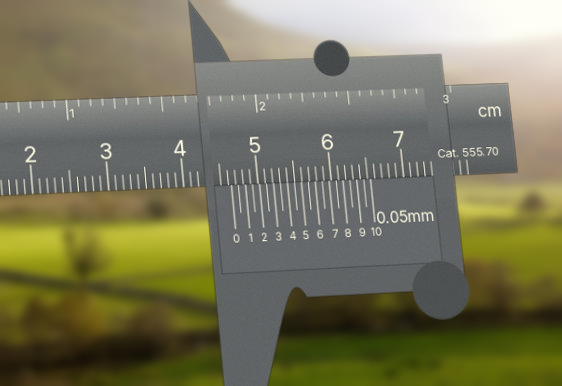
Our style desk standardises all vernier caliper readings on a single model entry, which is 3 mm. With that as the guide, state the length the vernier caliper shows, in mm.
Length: 46.4 mm
